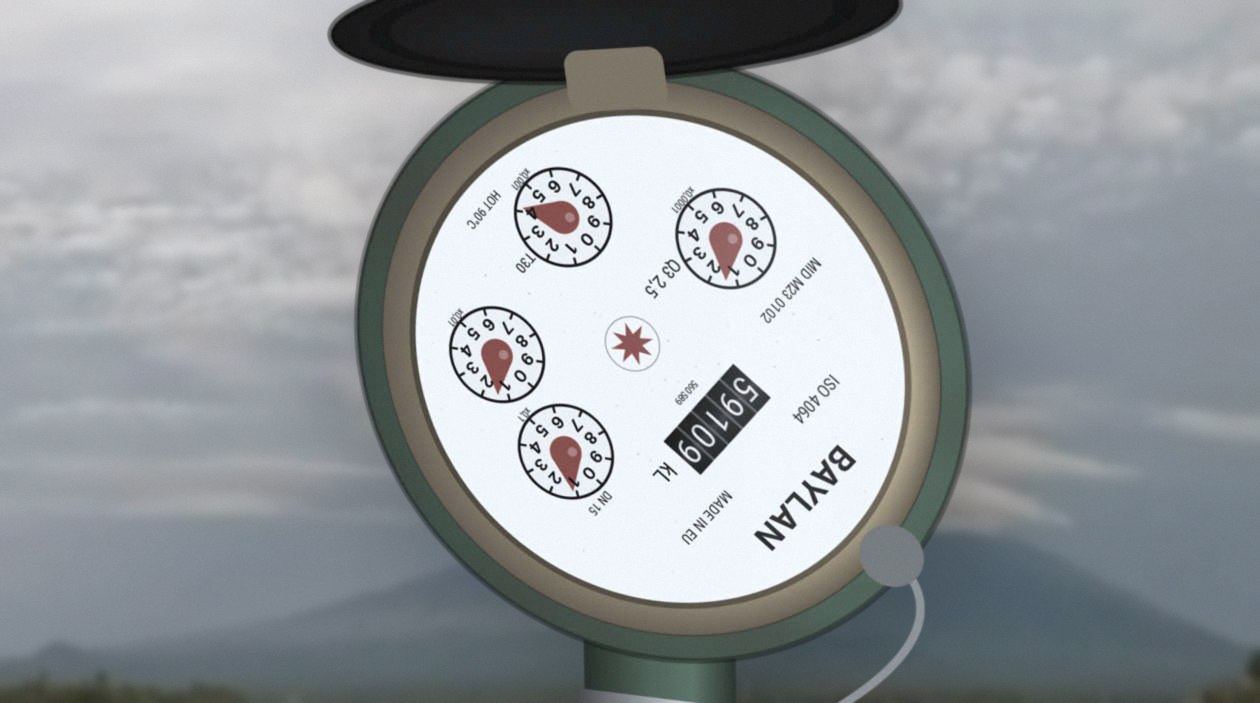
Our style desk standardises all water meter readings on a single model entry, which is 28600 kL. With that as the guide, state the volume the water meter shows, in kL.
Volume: 59109.1141 kL
